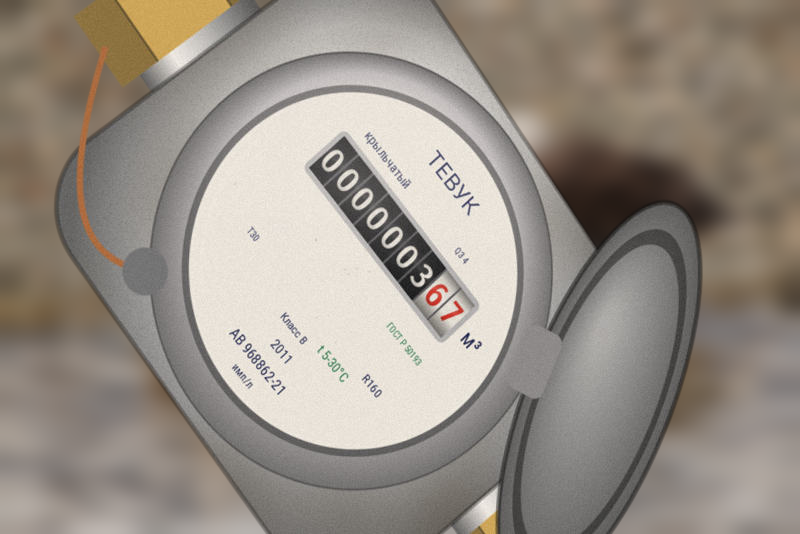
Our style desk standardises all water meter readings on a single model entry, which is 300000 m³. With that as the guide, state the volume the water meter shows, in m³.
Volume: 3.67 m³
